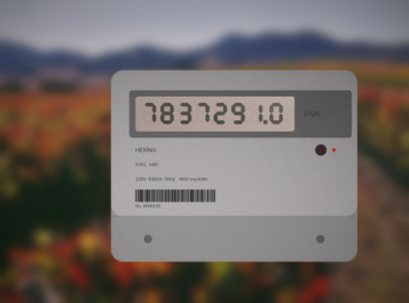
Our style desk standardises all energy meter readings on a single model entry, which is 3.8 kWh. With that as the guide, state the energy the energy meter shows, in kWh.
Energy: 7837291.0 kWh
